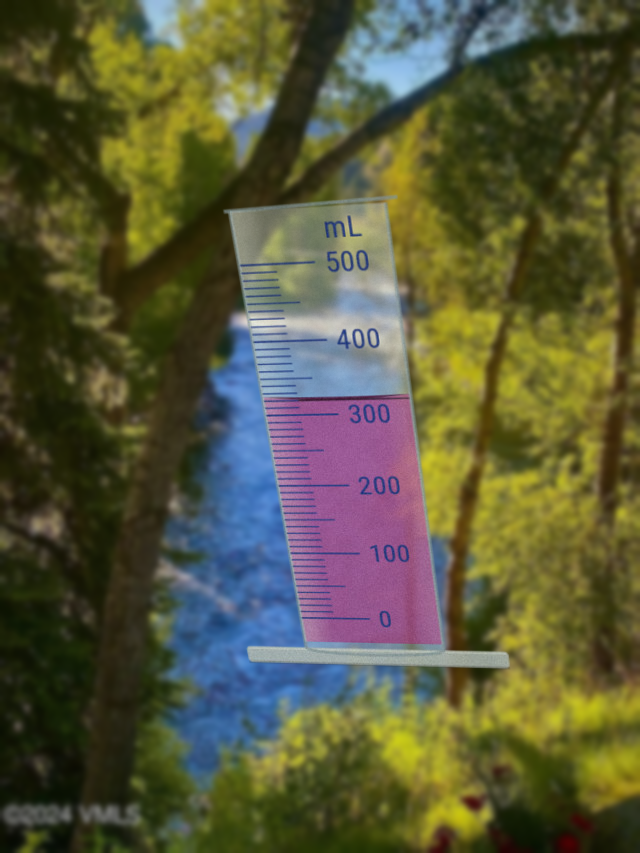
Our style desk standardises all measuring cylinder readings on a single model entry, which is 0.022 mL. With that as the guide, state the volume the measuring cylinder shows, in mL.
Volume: 320 mL
